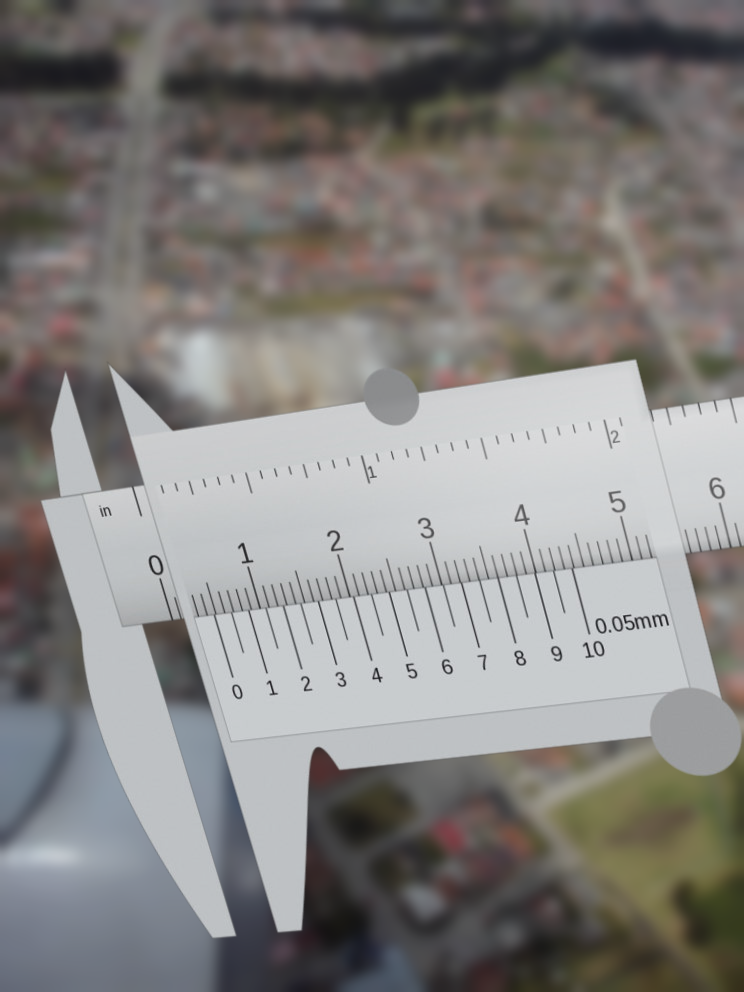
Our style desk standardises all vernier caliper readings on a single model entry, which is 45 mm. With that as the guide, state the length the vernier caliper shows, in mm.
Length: 4.8 mm
